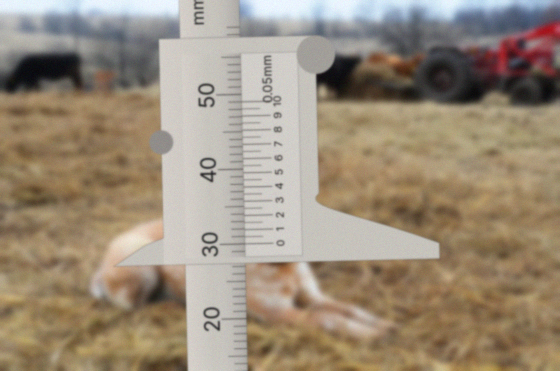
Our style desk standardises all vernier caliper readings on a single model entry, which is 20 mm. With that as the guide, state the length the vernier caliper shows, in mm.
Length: 30.0 mm
